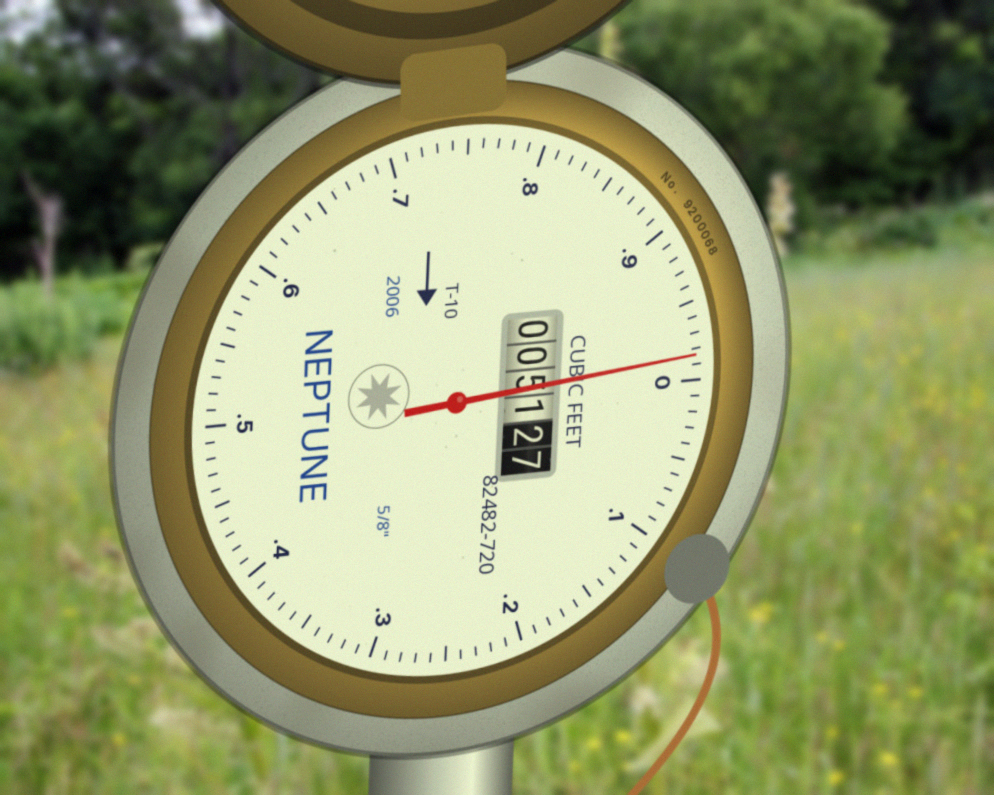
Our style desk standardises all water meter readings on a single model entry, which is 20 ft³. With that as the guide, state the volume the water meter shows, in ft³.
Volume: 5126.98 ft³
